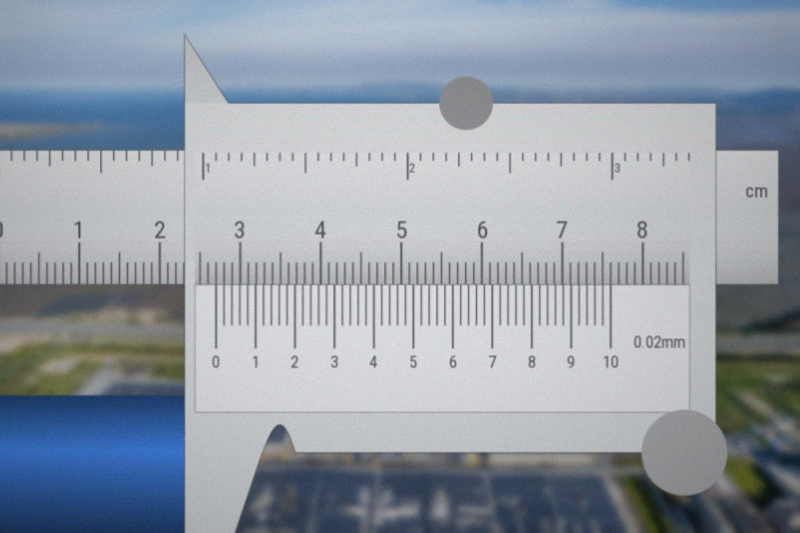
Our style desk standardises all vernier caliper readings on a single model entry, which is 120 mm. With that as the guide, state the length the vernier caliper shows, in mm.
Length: 27.0 mm
